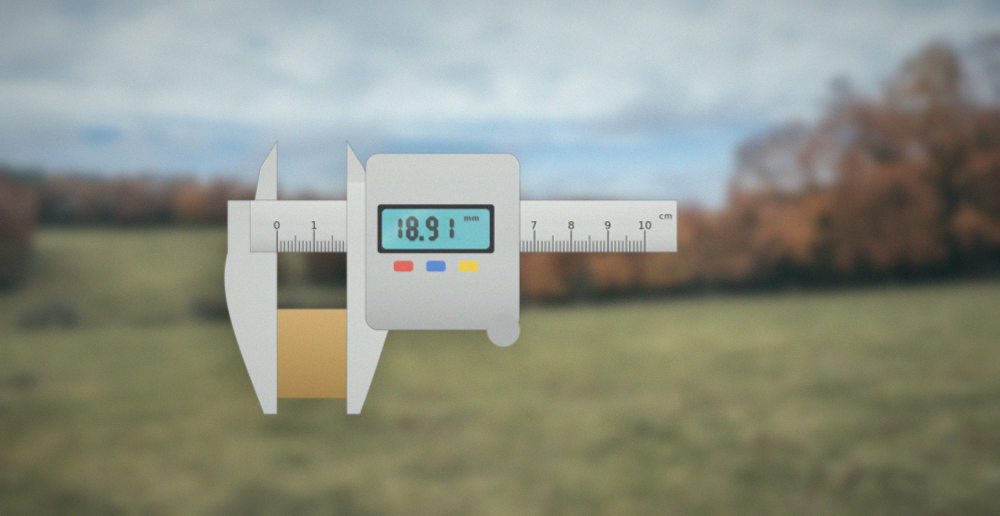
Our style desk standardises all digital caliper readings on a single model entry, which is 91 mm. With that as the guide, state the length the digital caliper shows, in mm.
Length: 18.91 mm
